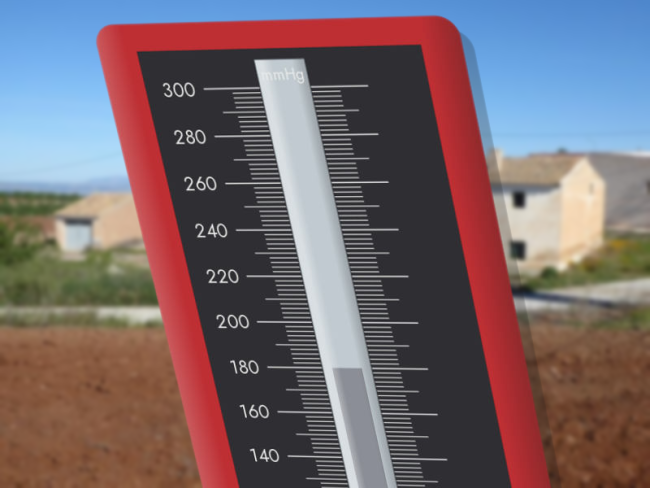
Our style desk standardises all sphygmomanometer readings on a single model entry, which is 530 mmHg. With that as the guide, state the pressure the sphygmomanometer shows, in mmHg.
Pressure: 180 mmHg
